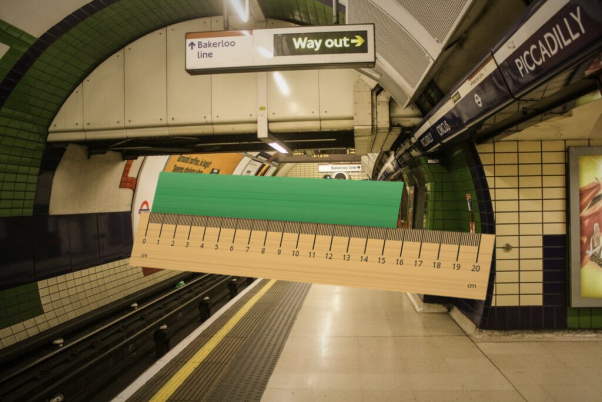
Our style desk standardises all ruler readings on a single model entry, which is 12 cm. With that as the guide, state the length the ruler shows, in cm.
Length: 15.5 cm
